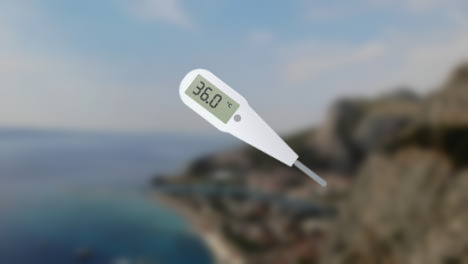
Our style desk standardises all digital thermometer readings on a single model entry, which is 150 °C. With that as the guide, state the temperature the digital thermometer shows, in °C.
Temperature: 36.0 °C
